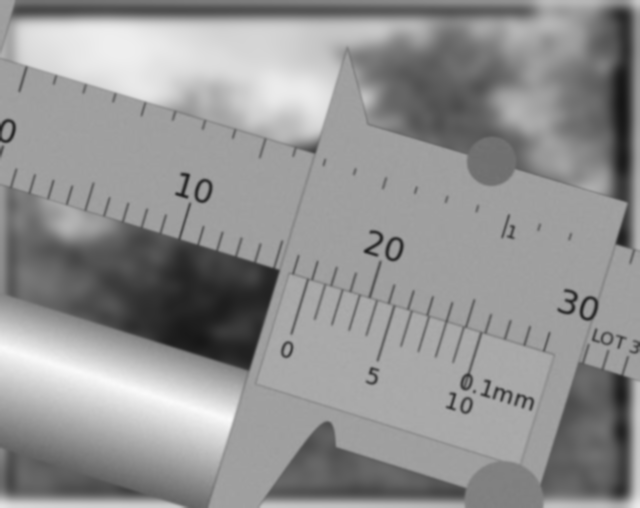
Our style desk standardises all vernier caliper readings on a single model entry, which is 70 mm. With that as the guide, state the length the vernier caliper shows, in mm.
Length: 16.8 mm
